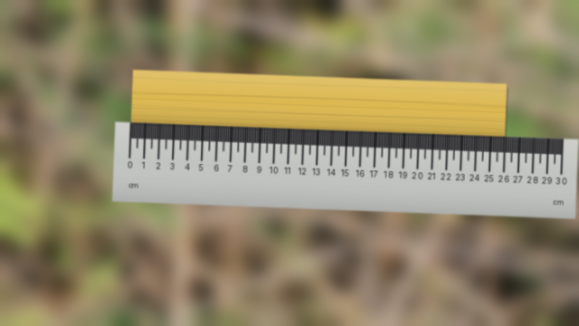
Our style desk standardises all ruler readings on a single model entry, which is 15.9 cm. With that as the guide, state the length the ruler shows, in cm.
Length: 26 cm
